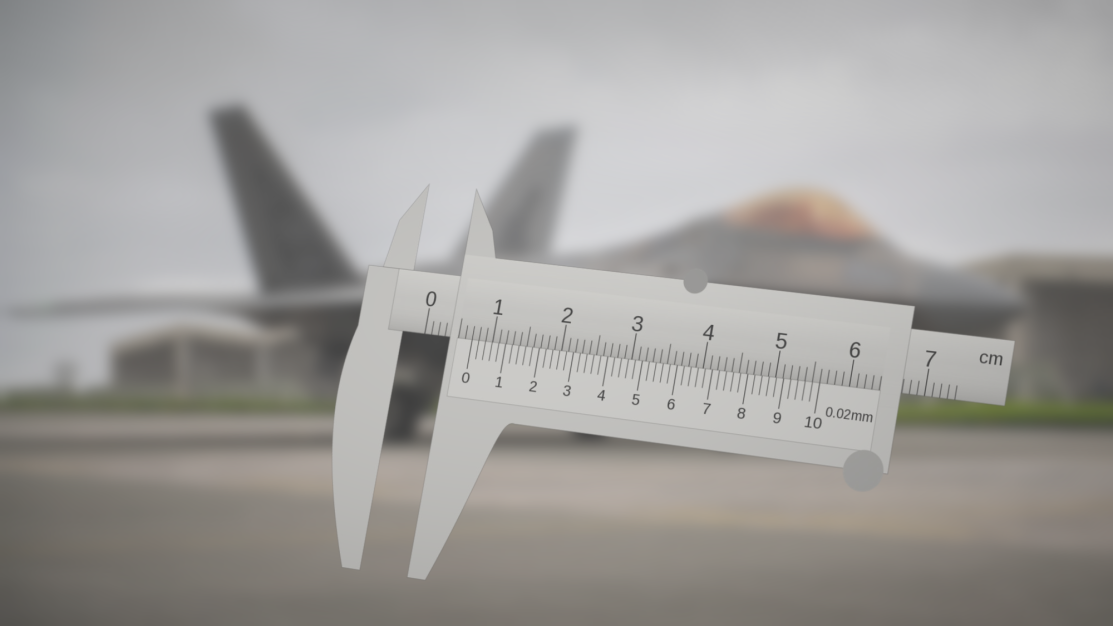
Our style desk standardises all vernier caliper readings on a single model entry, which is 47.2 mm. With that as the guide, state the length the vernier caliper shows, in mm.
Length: 7.0 mm
